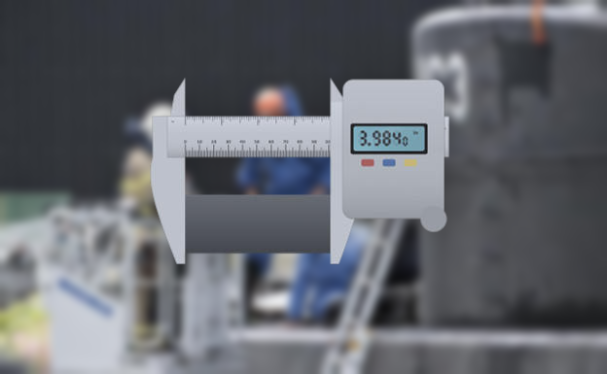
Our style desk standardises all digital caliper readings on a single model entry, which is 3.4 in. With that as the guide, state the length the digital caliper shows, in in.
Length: 3.9840 in
